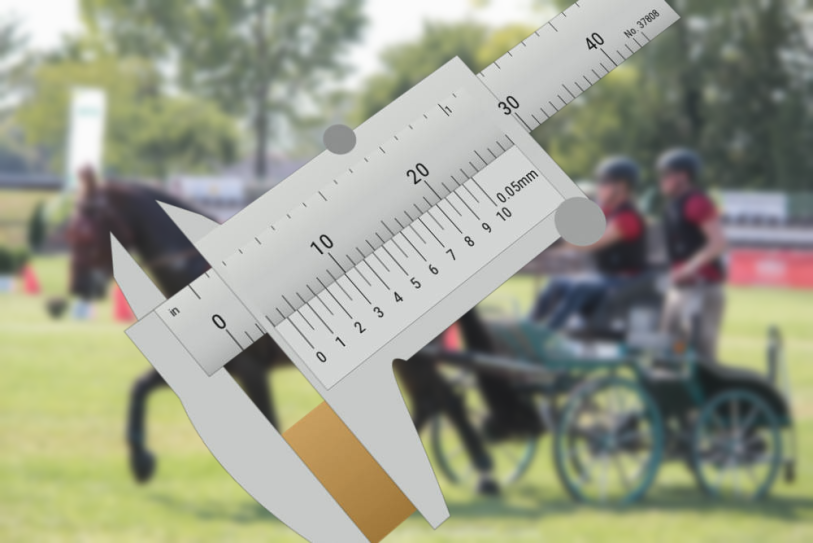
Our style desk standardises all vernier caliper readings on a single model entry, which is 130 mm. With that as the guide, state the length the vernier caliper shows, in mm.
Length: 4.2 mm
